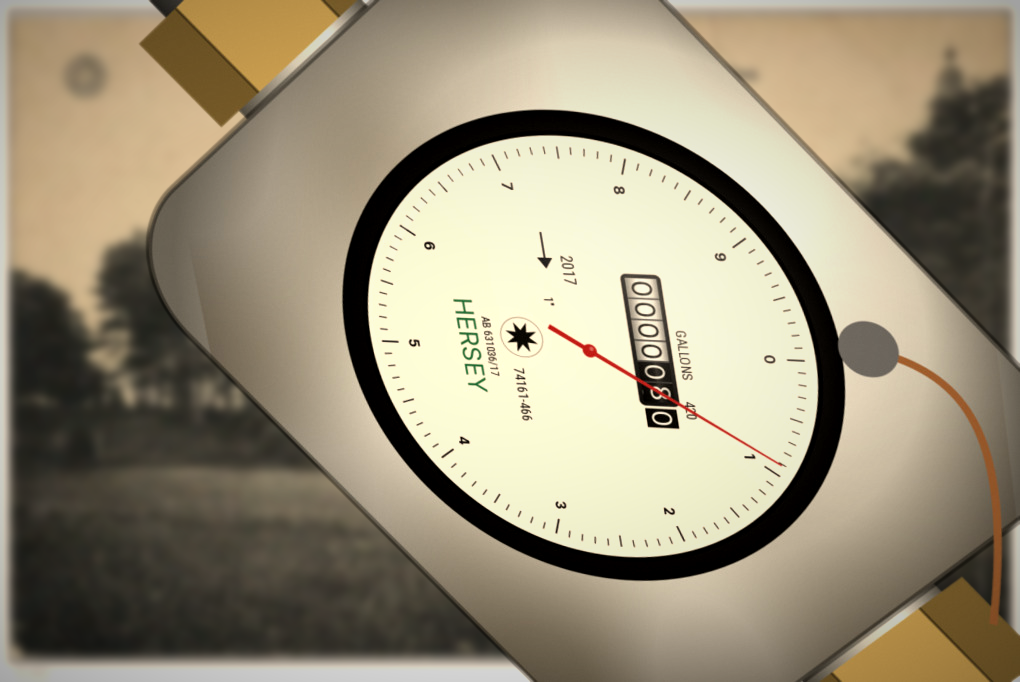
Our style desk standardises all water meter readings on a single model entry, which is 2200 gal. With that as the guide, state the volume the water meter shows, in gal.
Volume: 80.9 gal
